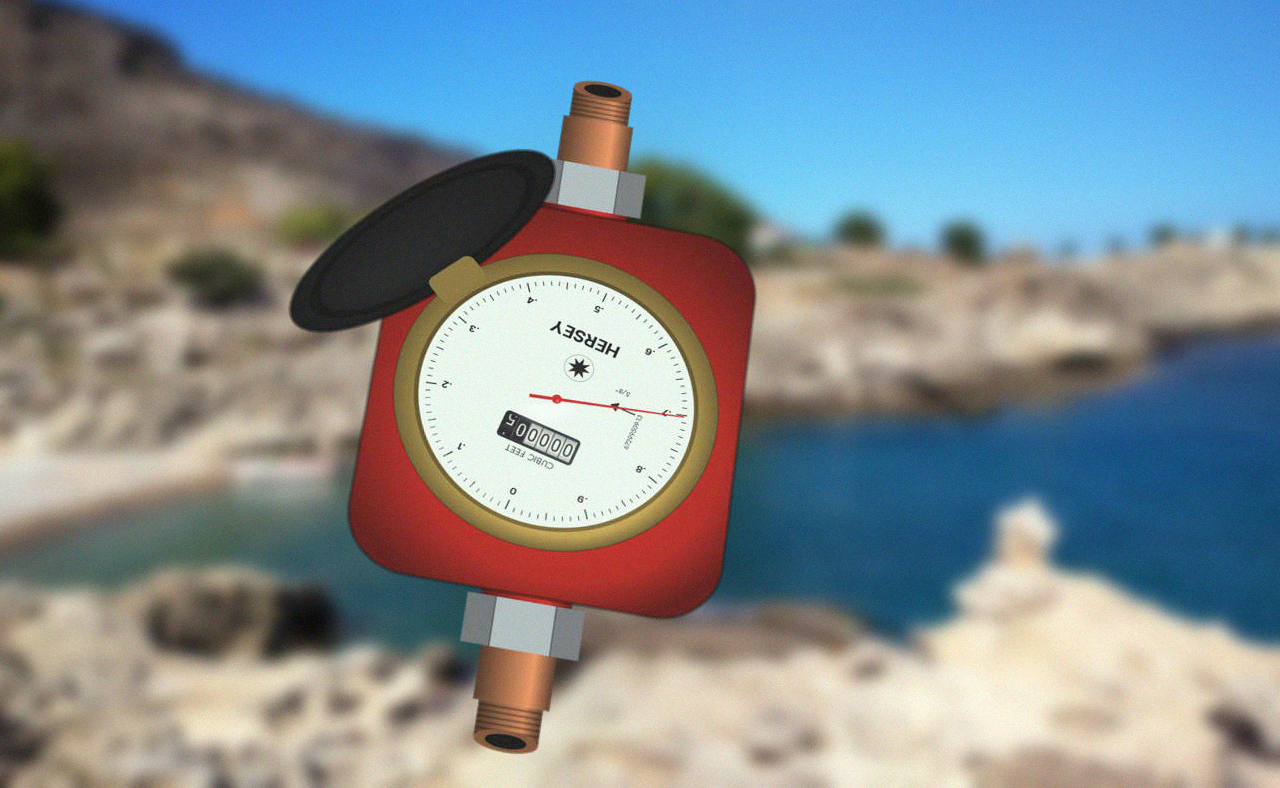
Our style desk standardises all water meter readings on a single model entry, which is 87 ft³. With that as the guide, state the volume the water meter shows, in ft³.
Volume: 4.70 ft³
